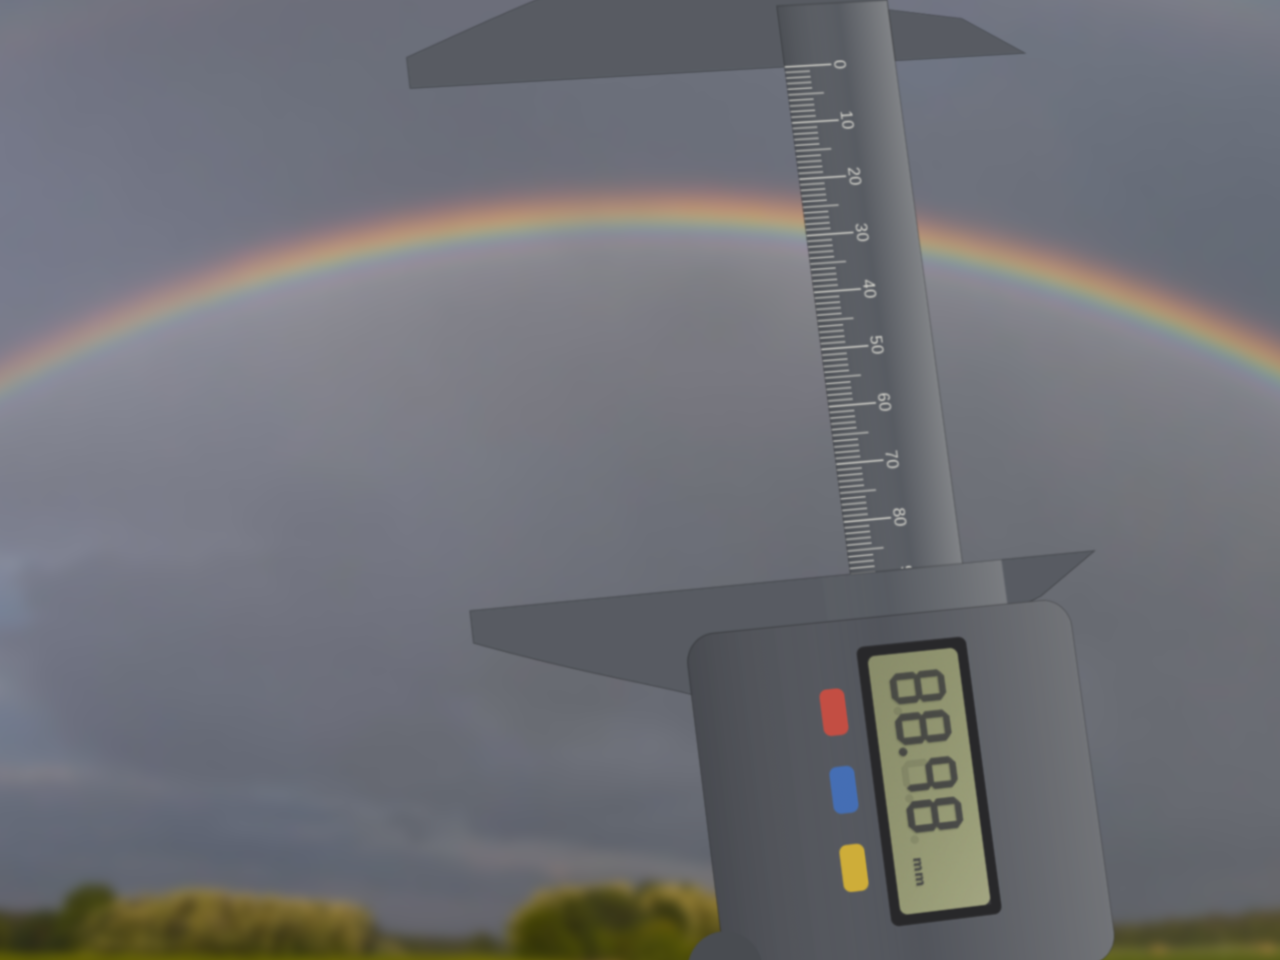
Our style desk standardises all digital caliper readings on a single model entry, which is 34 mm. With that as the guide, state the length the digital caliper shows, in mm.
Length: 88.98 mm
